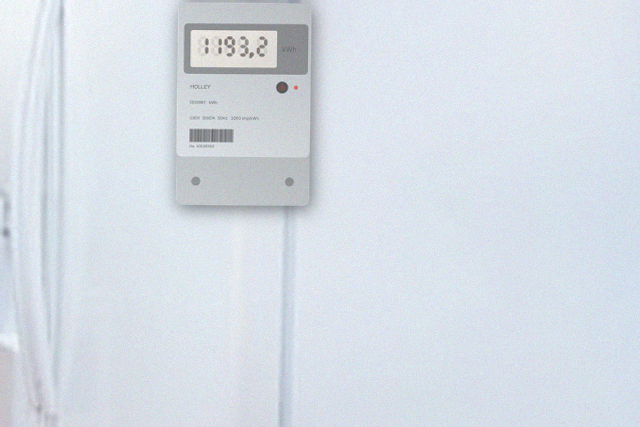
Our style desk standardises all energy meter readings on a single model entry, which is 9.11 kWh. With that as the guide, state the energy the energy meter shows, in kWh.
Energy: 1193.2 kWh
